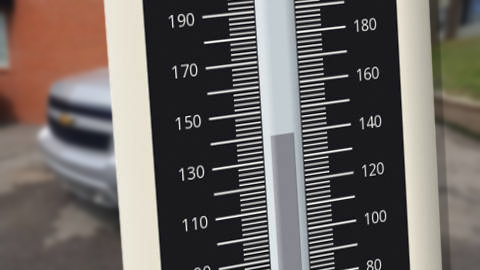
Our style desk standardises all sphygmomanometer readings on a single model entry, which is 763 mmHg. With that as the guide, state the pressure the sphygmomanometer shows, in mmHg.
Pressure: 140 mmHg
